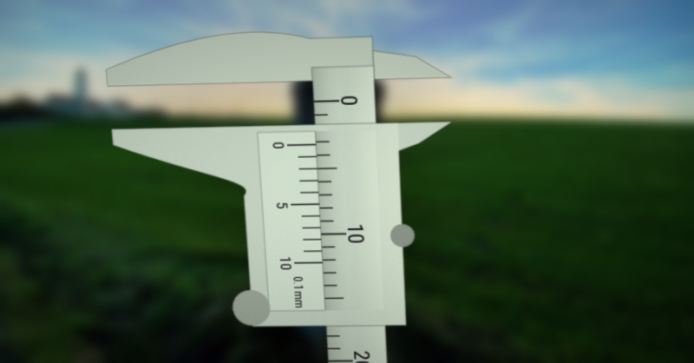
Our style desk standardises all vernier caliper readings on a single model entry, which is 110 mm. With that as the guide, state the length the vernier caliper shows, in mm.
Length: 3.2 mm
